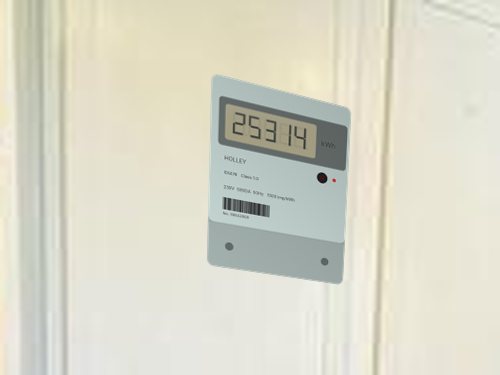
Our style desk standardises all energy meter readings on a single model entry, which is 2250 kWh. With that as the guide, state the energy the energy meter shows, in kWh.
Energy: 25314 kWh
